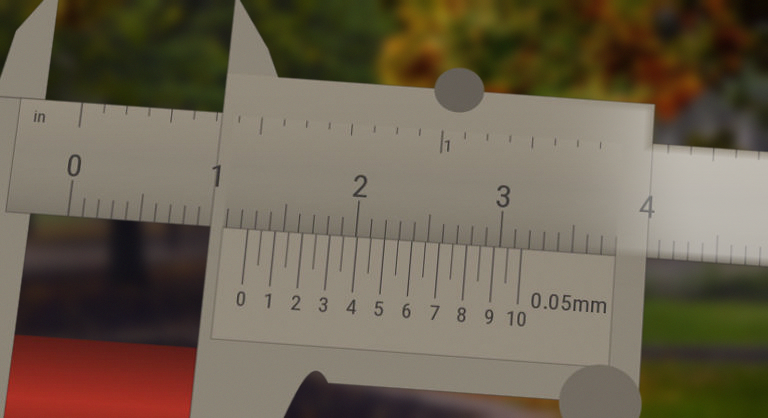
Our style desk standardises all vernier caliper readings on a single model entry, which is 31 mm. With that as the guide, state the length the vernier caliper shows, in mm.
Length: 12.5 mm
